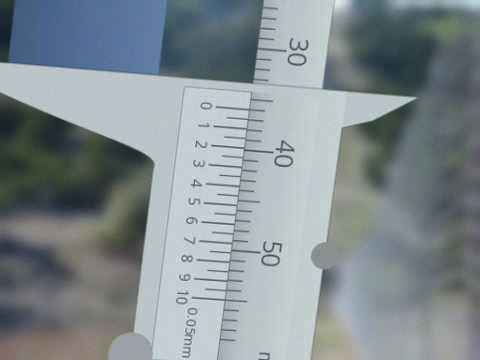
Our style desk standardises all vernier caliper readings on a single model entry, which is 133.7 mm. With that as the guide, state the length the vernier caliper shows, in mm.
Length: 36.0 mm
